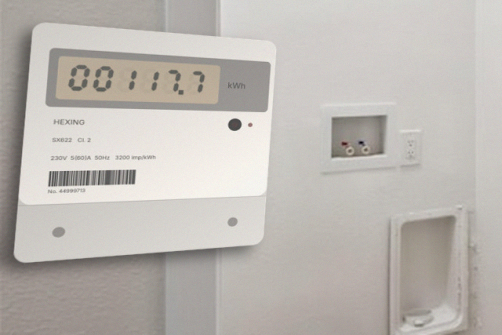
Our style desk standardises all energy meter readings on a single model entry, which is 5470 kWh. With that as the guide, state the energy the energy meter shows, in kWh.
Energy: 117.7 kWh
